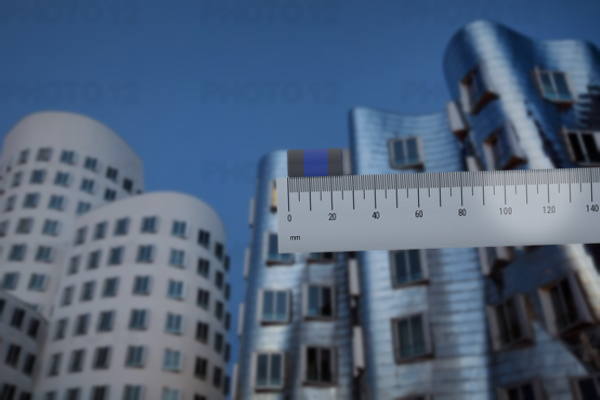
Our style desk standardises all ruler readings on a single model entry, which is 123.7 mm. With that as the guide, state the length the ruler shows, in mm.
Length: 25 mm
